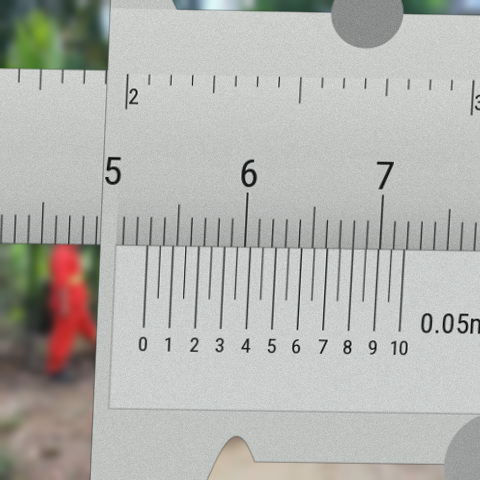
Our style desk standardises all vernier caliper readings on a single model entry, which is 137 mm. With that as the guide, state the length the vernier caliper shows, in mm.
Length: 52.8 mm
